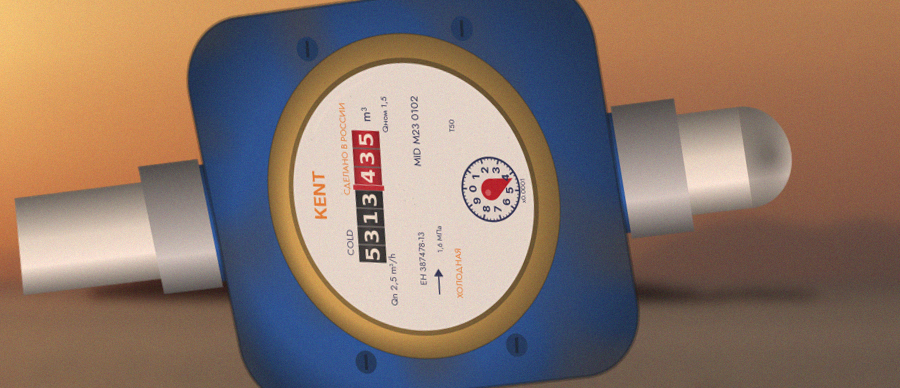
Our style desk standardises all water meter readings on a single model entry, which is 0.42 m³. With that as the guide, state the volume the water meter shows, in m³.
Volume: 5313.4354 m³
